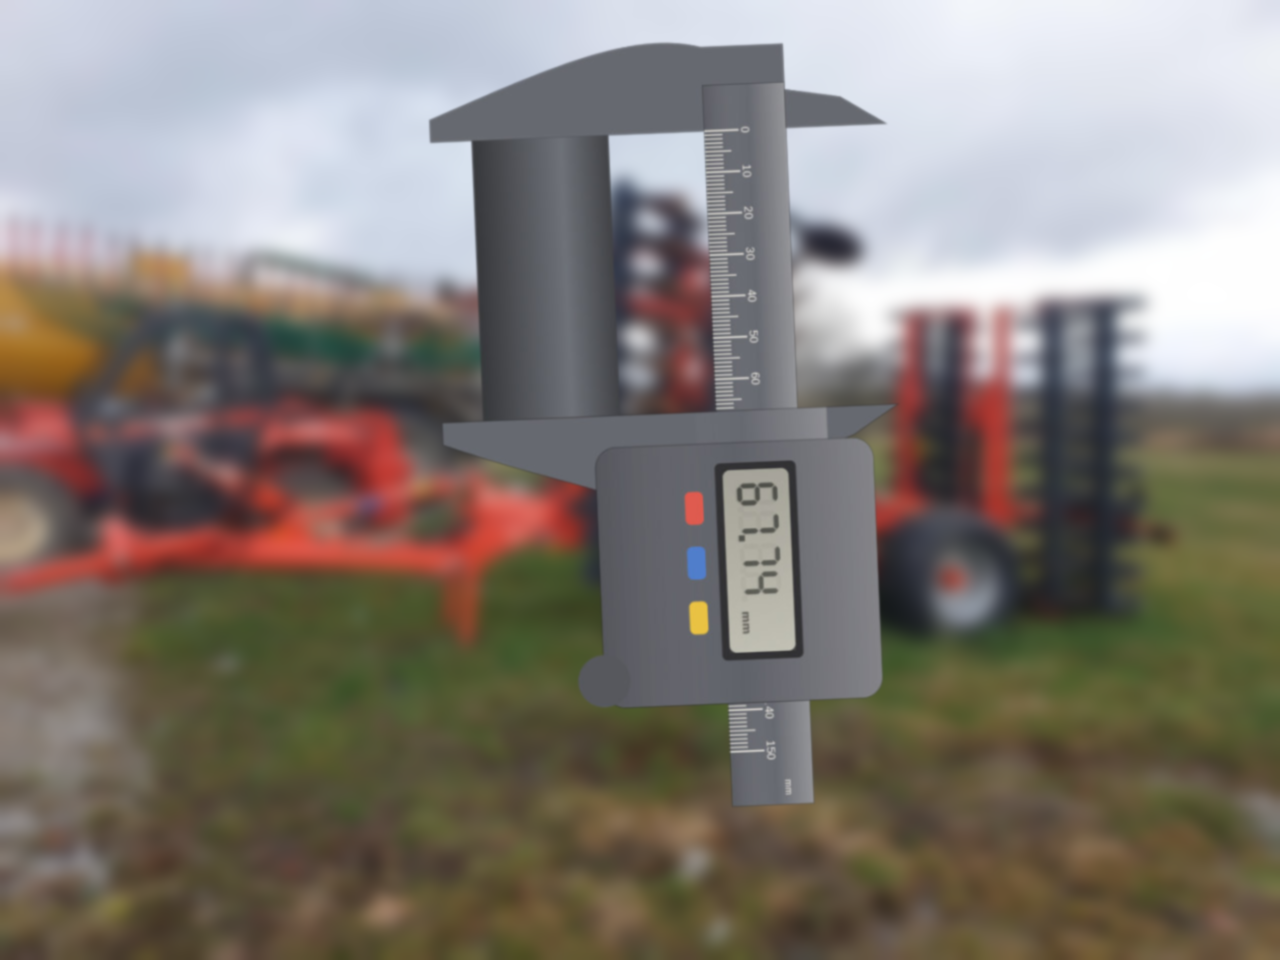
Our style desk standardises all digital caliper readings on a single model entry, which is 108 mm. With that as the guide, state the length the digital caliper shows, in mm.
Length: 67.74 mm
